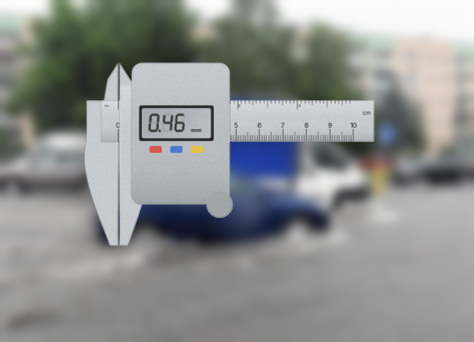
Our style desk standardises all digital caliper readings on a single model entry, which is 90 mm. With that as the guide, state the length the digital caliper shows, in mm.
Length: 0.46 mm
